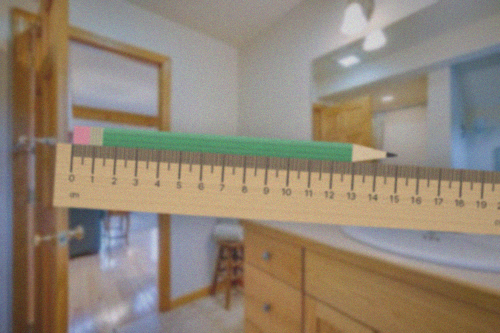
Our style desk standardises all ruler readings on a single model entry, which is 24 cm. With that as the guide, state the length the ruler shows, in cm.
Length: 15 cm
